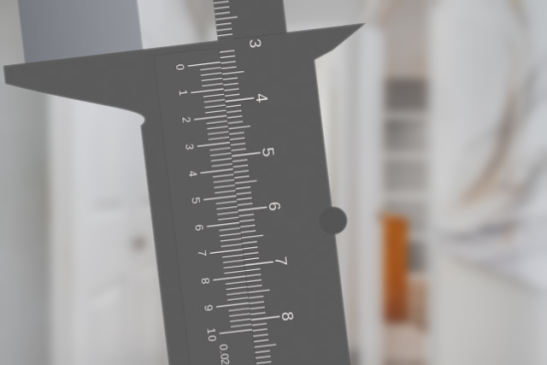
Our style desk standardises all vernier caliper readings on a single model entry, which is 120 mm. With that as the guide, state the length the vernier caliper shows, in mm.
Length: 32.8 mm
